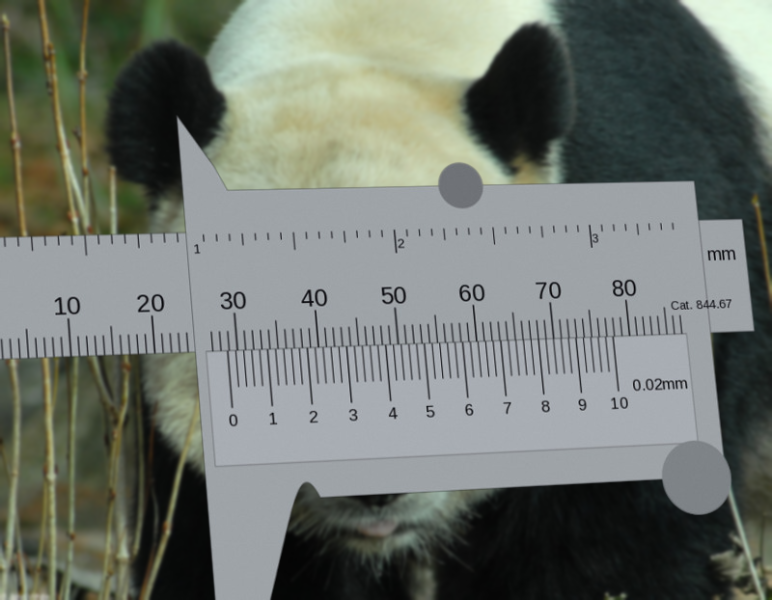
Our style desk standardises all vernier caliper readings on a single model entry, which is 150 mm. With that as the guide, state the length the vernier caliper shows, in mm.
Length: 28.8 mm
